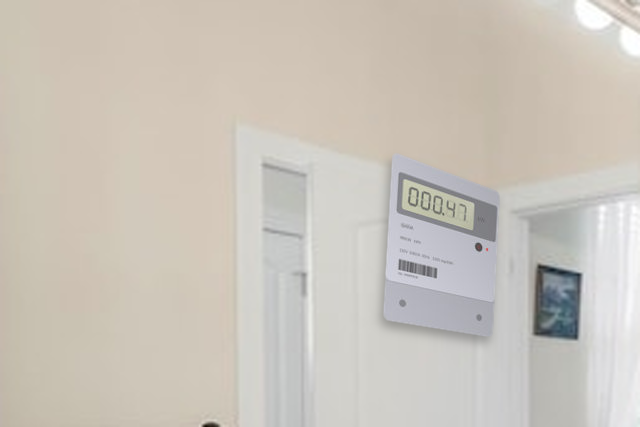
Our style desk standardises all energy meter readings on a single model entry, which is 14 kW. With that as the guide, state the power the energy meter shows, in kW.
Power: 0.47 kW
